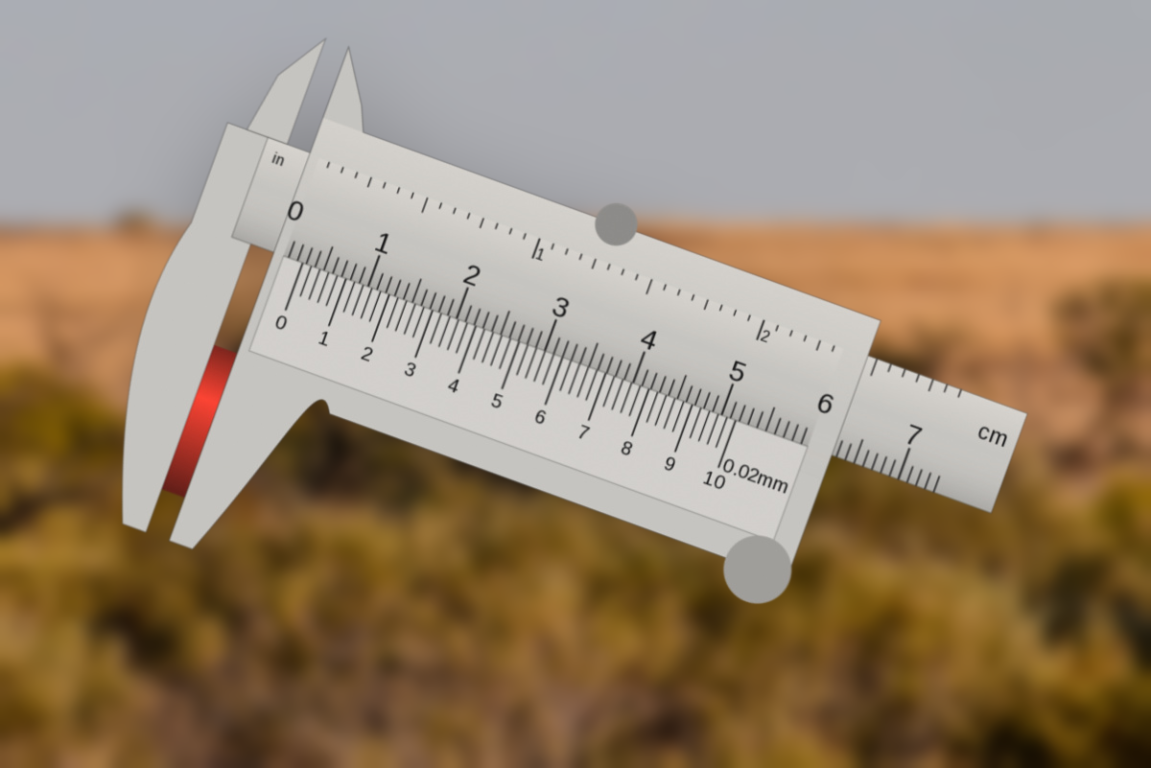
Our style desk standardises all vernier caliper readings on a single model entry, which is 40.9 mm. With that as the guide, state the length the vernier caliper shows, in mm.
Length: 2.6 mm
